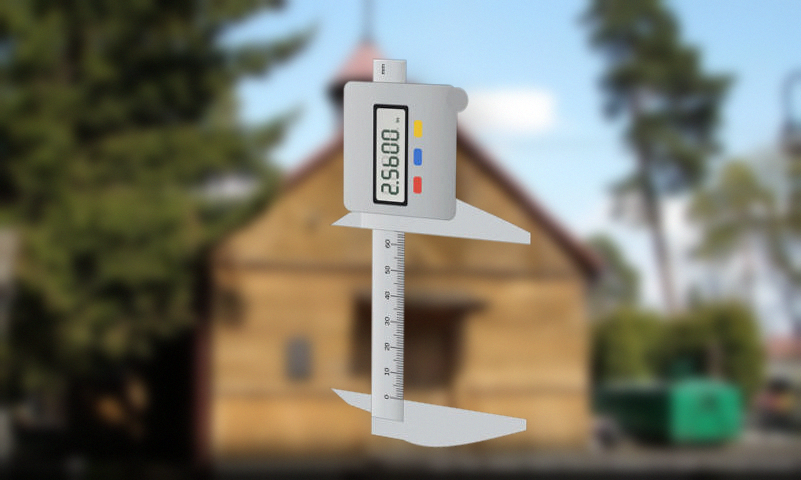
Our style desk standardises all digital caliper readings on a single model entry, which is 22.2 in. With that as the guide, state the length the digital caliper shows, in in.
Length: 2.5600 in
